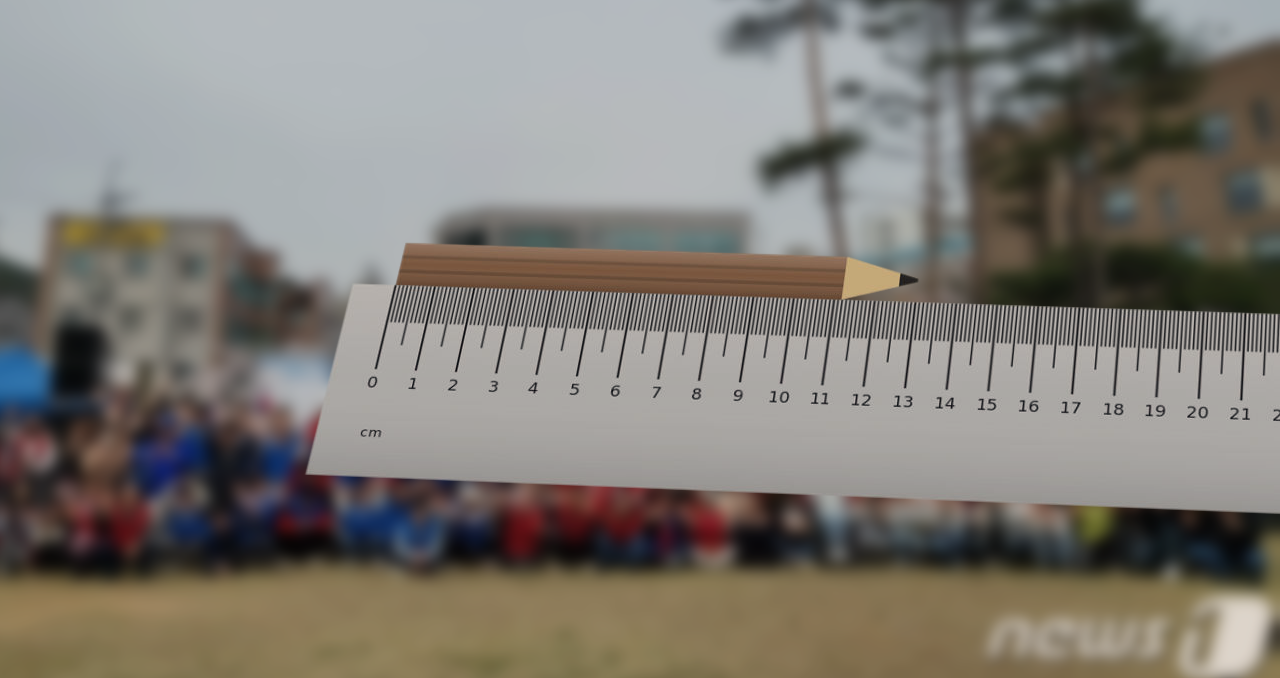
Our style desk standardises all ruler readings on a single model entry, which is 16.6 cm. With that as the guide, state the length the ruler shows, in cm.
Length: 13 cm
